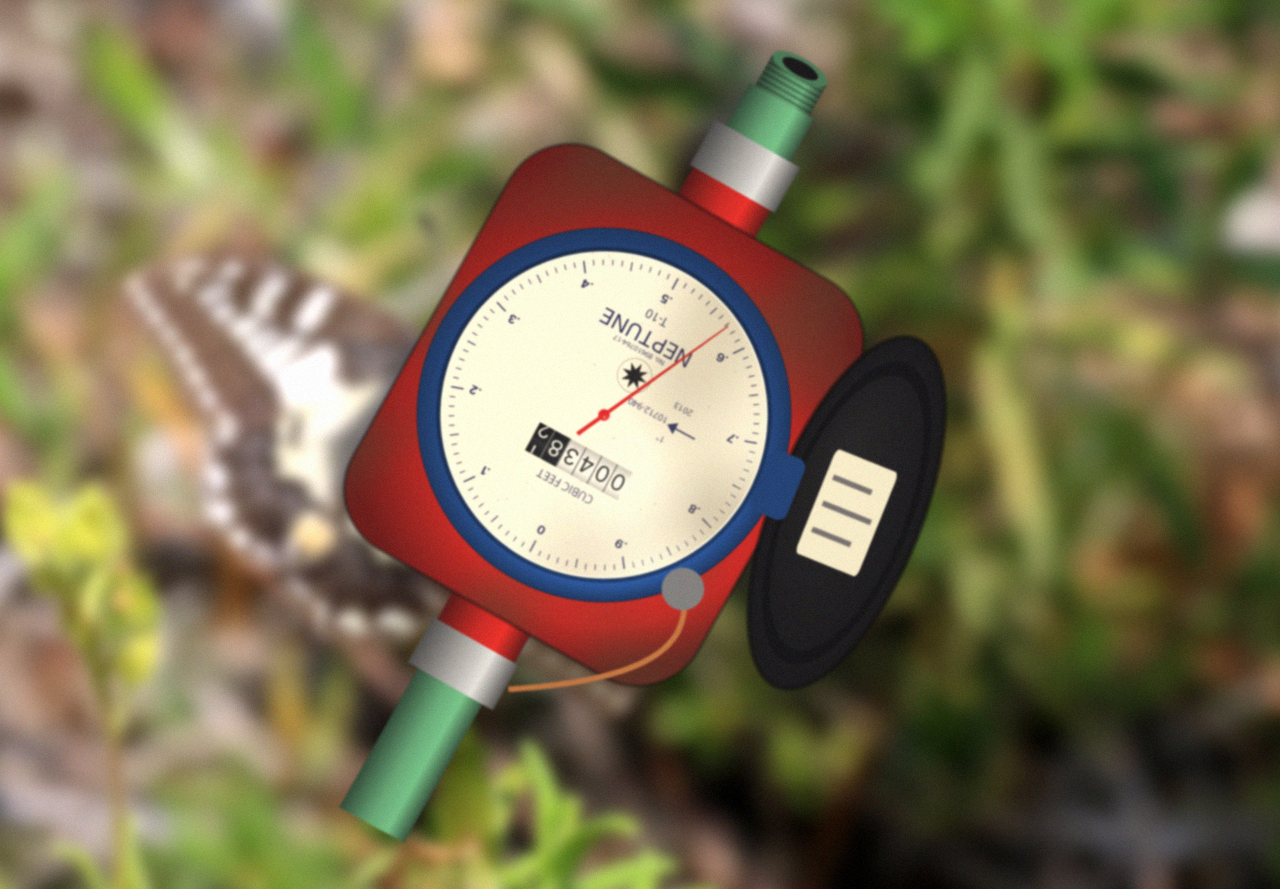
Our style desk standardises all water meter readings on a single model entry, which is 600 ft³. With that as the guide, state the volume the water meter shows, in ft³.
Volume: 4381.57 ft³
